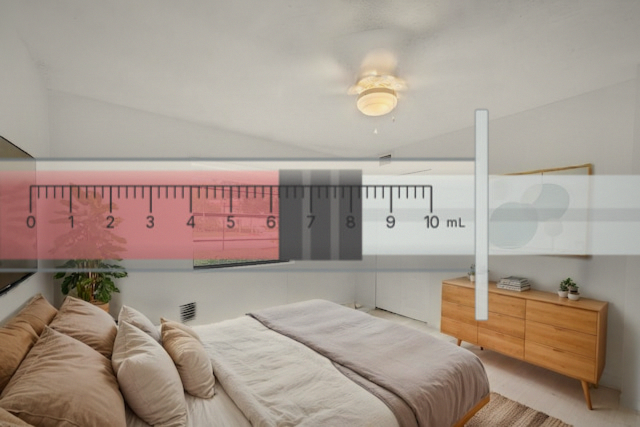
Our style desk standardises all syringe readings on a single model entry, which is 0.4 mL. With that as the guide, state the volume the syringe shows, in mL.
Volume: 6.2 mL
